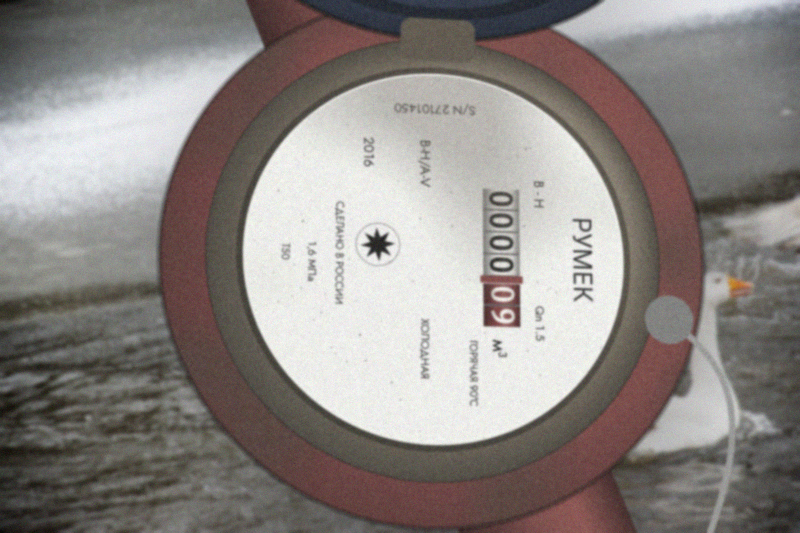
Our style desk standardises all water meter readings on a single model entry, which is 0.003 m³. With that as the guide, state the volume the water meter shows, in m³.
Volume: 0.09 m³
